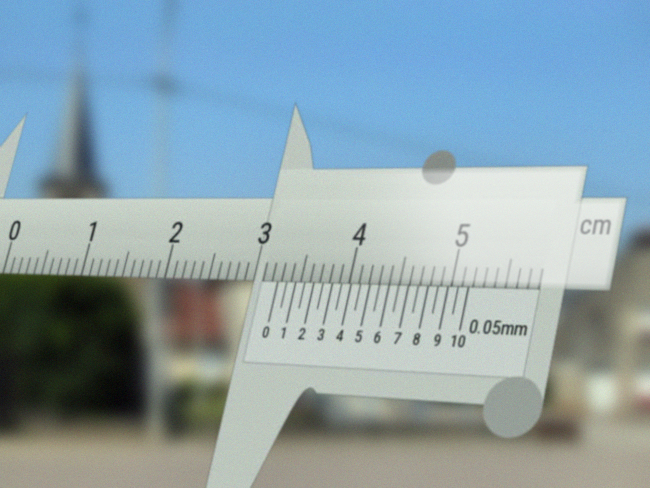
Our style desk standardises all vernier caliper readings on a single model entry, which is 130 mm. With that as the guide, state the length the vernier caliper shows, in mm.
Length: 32.6 mm
